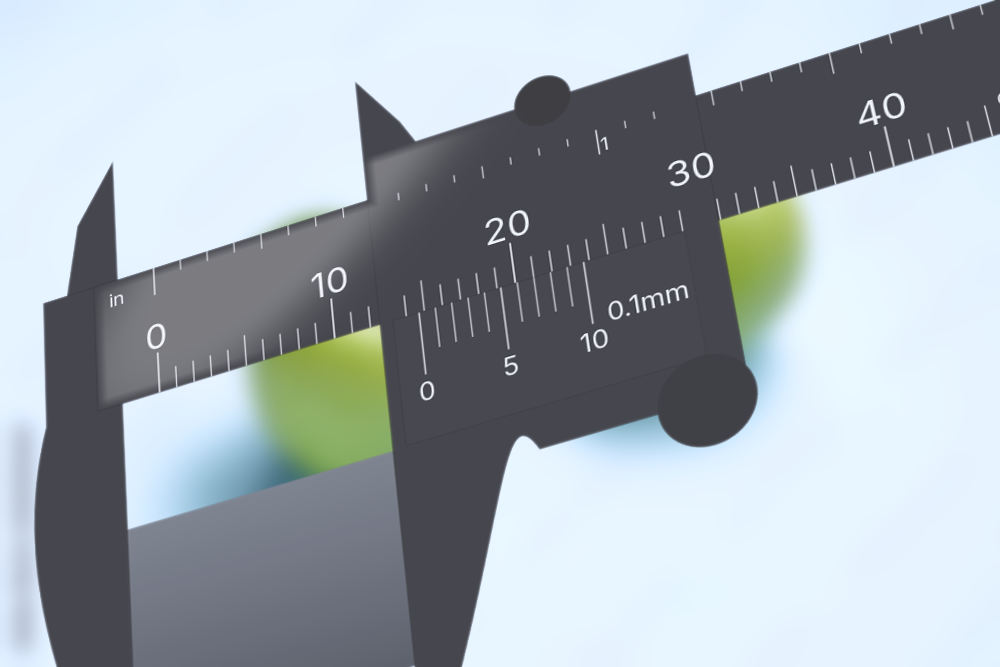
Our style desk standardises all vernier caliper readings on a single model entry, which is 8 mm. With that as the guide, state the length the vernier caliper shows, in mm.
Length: 14.7 mm
